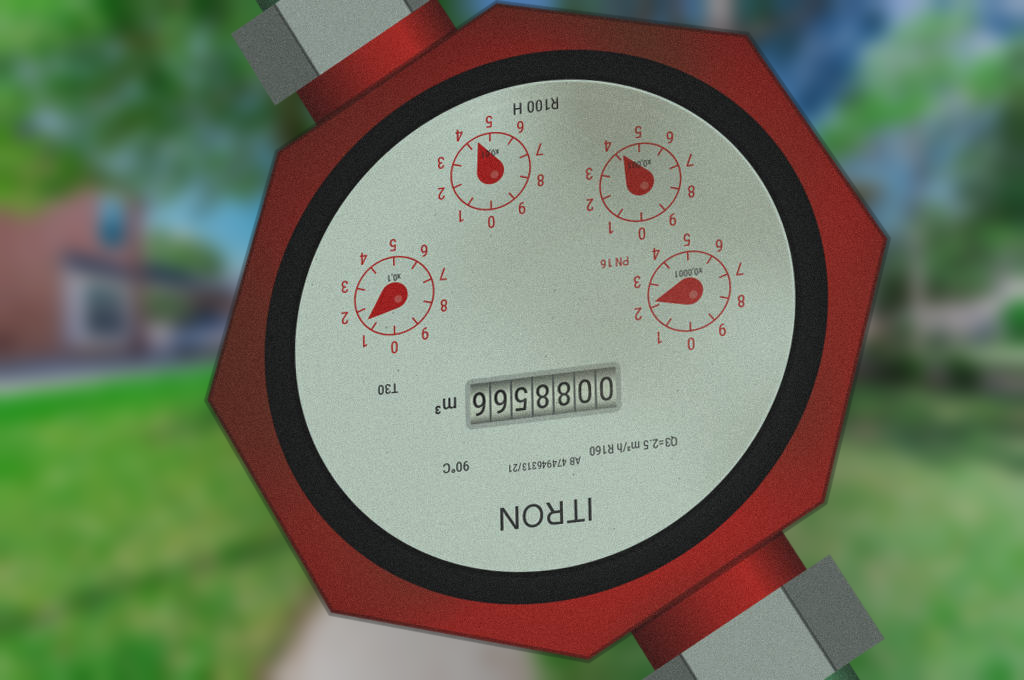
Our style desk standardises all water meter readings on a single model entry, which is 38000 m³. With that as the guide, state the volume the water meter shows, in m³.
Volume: 88566.1442 m³
